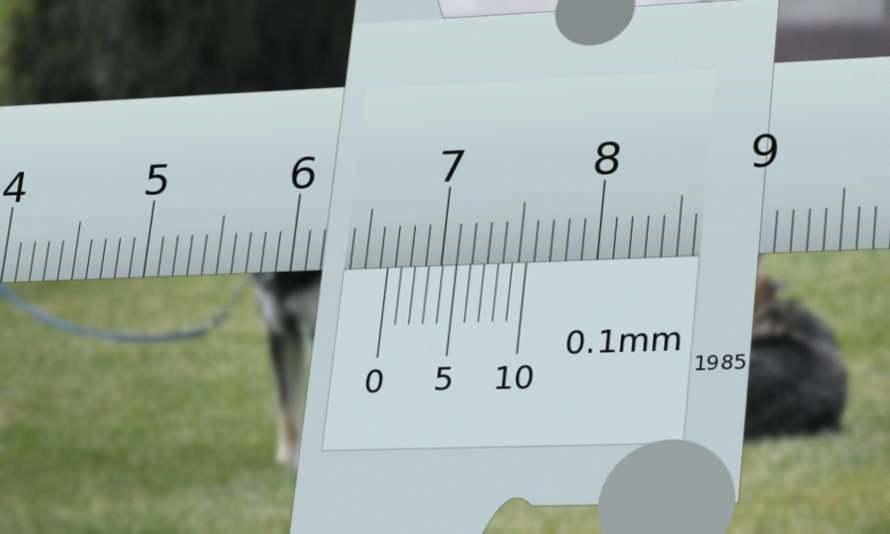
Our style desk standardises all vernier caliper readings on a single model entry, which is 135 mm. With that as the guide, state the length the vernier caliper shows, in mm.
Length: 66.5 mm
